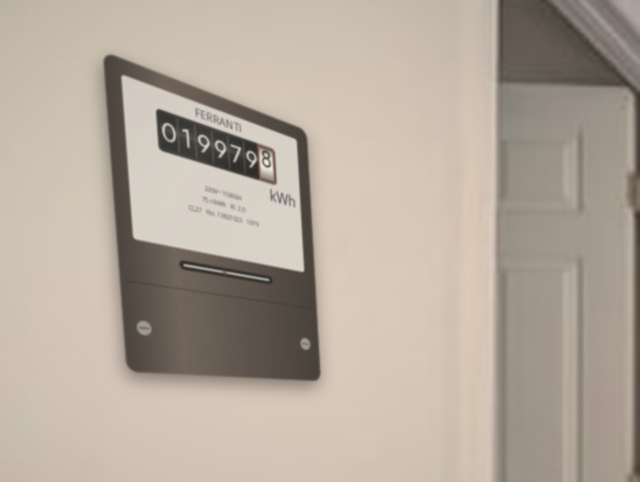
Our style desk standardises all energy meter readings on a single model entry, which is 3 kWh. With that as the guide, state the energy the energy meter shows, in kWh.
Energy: 19979.8 kWh
